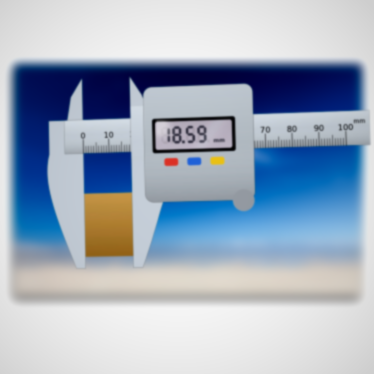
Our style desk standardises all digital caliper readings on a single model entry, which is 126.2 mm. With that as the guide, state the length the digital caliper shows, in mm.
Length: 18.59 mm
